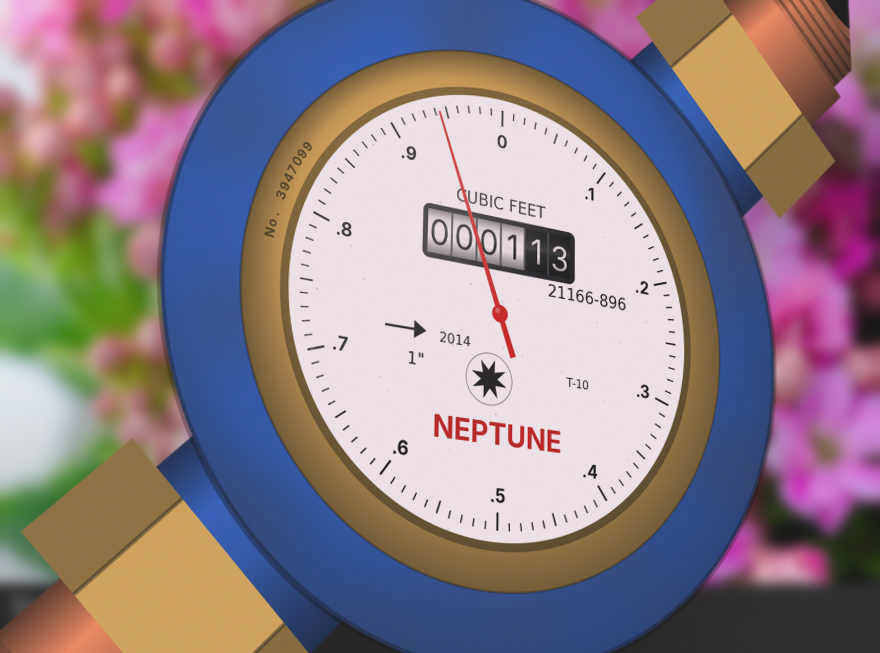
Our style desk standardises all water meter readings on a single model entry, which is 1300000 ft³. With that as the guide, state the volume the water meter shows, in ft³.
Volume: 112.94 ft³
